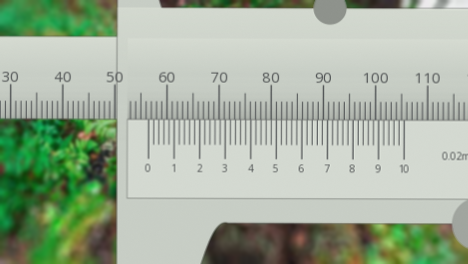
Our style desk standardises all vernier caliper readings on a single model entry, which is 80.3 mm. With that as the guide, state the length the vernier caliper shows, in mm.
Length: 56.5 mm
